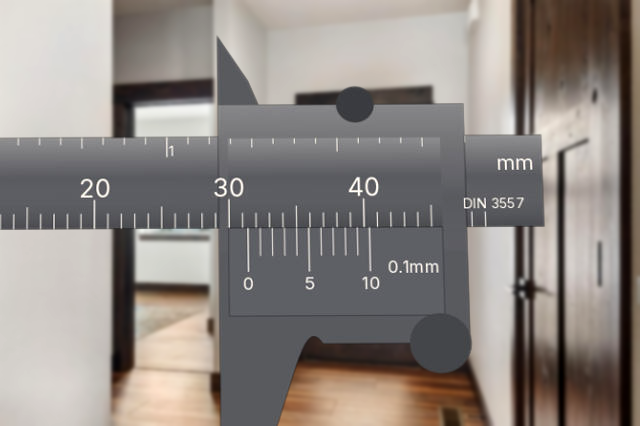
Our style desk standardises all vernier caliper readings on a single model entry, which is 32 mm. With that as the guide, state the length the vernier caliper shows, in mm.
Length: 31.4 mm
